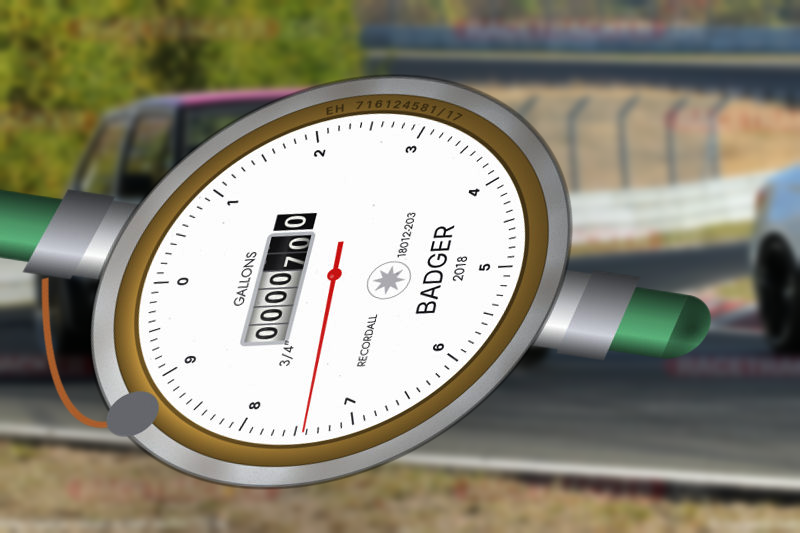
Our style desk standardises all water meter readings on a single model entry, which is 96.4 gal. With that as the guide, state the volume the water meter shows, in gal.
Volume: 697.4 gal
